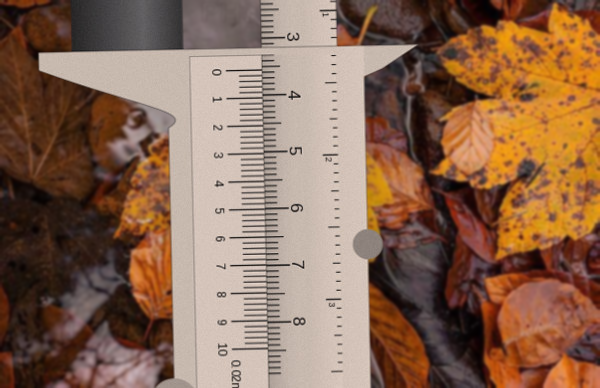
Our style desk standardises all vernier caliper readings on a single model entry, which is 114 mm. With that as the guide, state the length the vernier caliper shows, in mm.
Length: 35.6 mm
